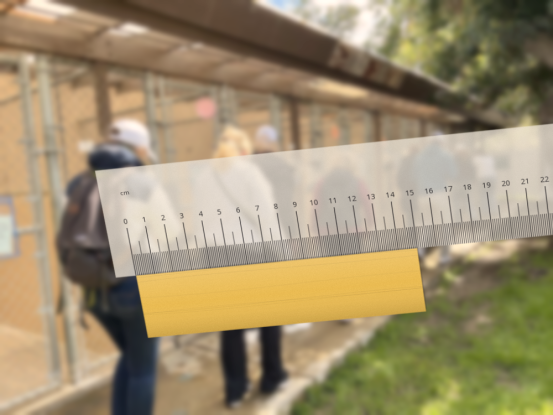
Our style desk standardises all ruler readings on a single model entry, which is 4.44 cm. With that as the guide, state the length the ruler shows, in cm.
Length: 15 cm
